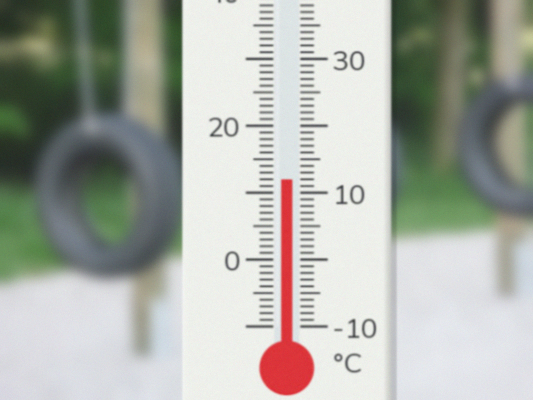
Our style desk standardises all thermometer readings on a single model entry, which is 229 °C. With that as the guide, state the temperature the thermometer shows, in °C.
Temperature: 12 °C
